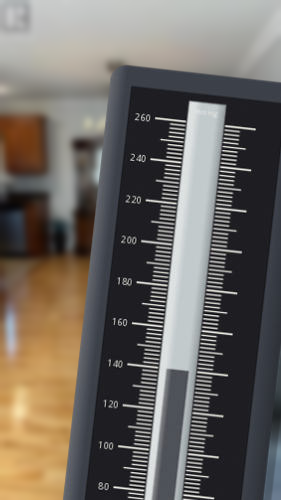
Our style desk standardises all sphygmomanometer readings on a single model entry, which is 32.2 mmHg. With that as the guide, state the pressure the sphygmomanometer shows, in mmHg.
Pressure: 140 mmHg
